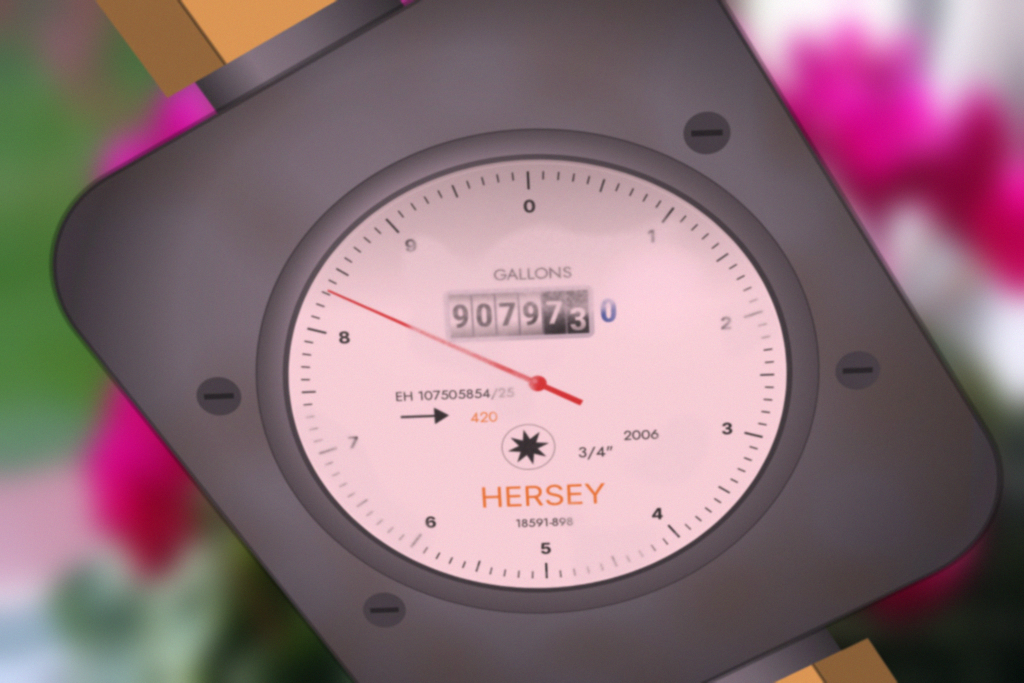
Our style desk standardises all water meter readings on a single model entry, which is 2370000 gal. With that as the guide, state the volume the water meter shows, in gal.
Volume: 9079728.3 gal
